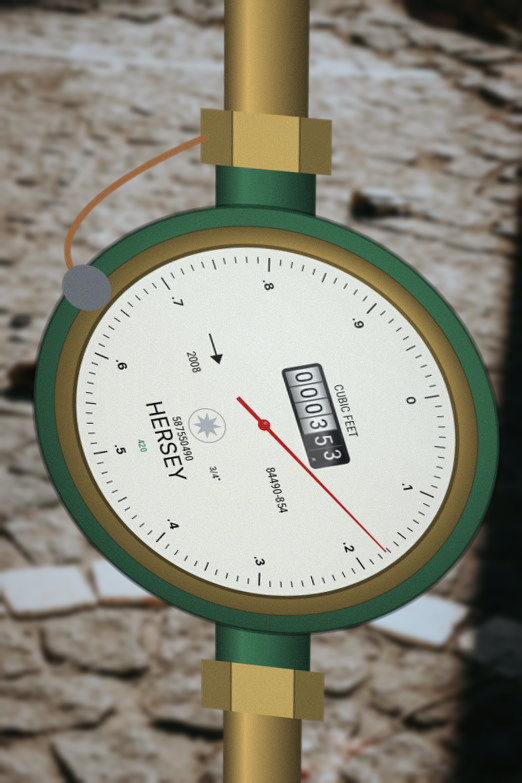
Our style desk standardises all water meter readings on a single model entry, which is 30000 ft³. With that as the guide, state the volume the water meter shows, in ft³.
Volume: 353.17 ft³
